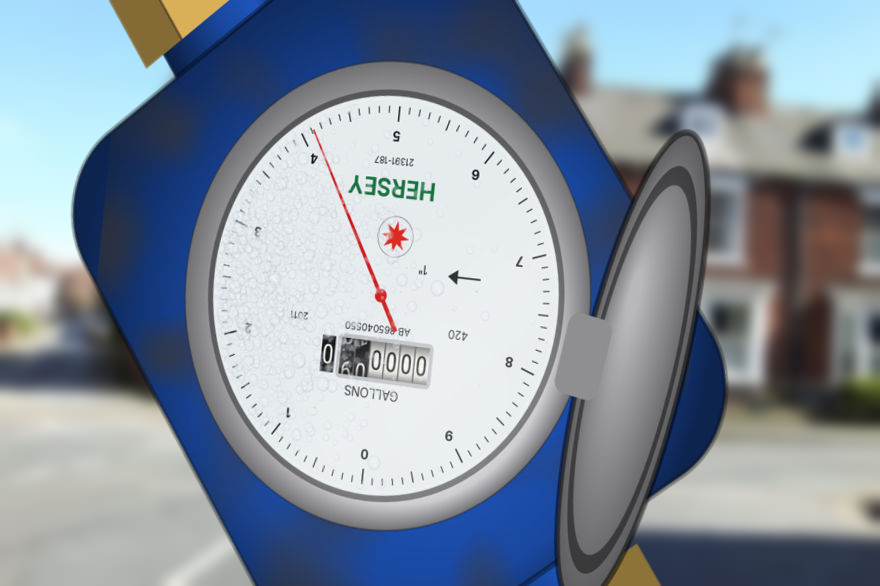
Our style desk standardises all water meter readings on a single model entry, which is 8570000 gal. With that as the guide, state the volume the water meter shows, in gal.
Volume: 94.1 gal
